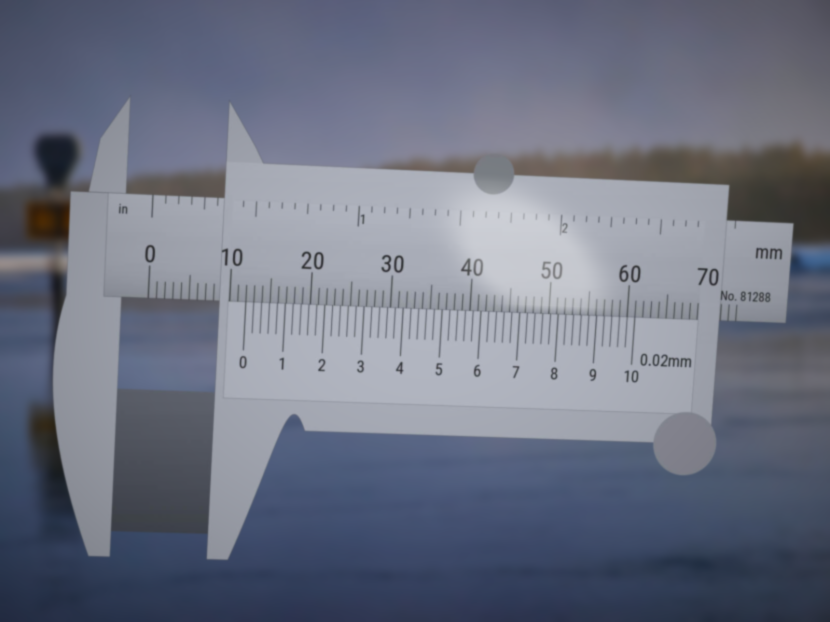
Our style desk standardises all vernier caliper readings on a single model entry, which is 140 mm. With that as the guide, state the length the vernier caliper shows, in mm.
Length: 12.0 mm
